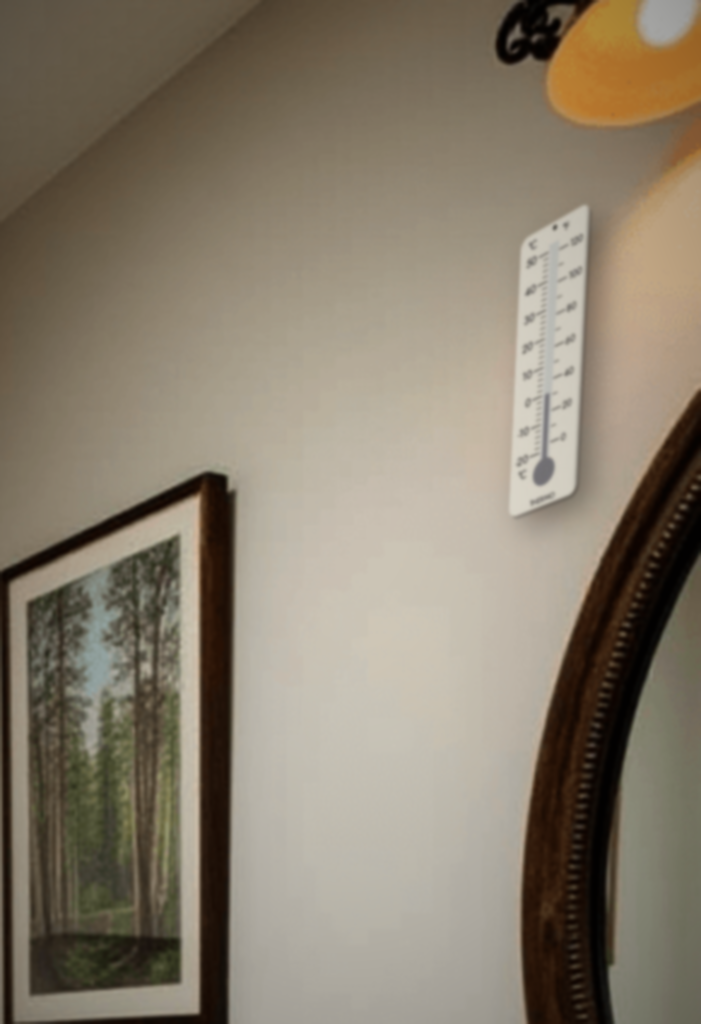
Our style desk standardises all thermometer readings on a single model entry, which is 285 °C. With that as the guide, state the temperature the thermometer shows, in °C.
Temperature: 0 °C
